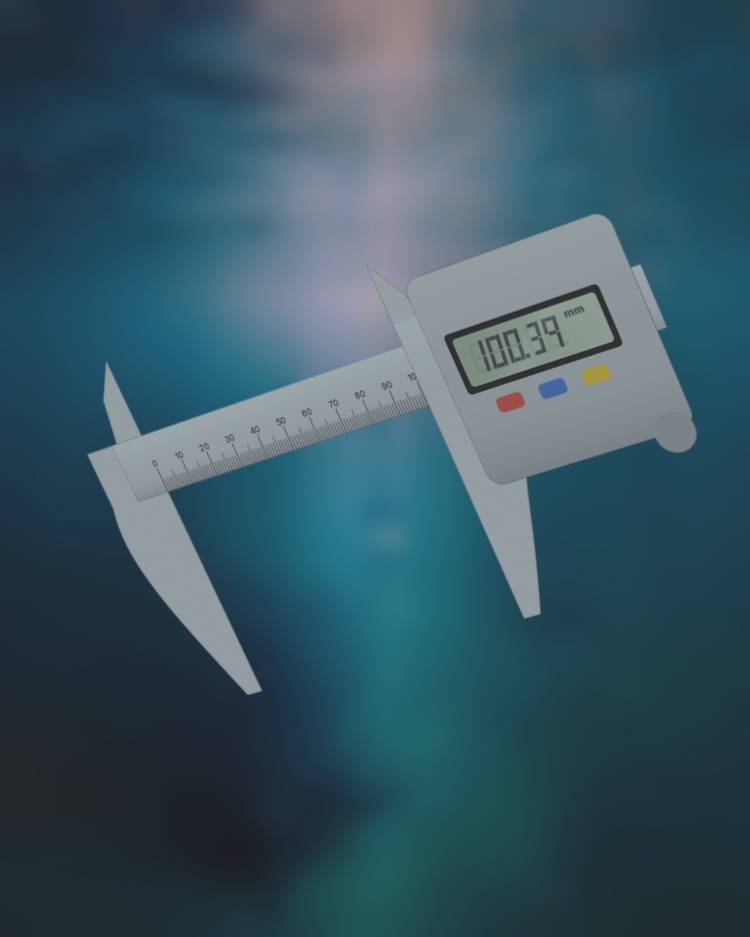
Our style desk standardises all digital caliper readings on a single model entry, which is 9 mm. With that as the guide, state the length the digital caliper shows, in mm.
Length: 100.39 mm
